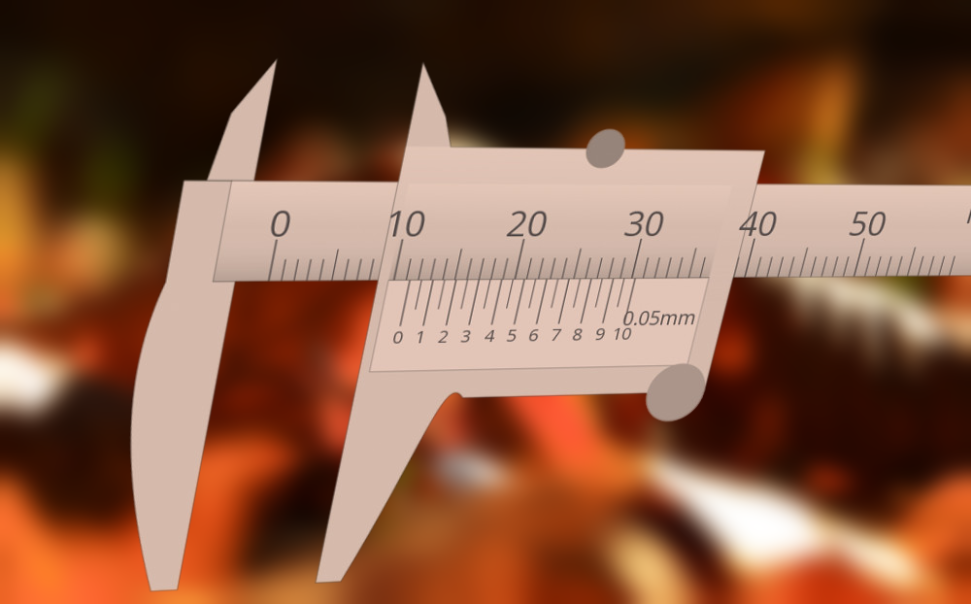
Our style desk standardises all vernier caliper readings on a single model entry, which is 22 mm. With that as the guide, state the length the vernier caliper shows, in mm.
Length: 11.3 mm
